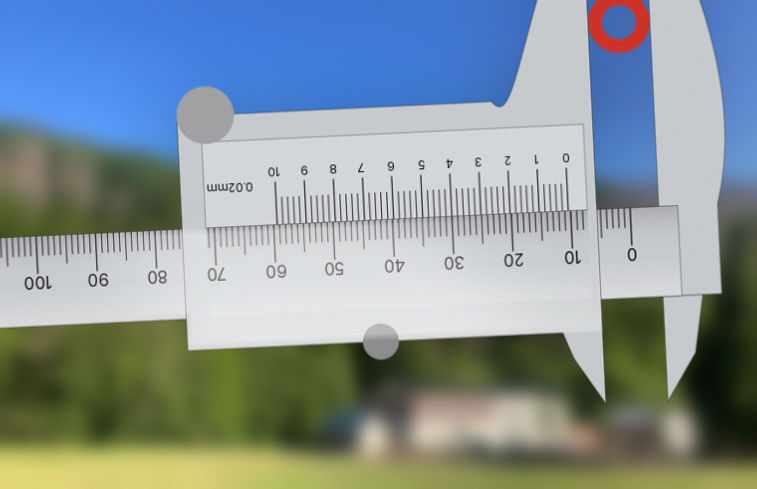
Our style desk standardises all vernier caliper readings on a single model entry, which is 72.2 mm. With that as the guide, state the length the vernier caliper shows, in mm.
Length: 10.4 mm
